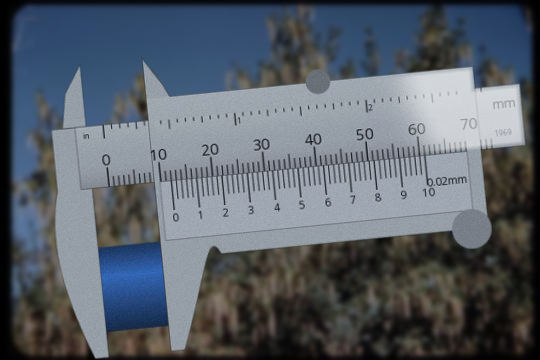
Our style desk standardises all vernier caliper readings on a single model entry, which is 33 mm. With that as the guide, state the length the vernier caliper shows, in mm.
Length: 12.0 mm
